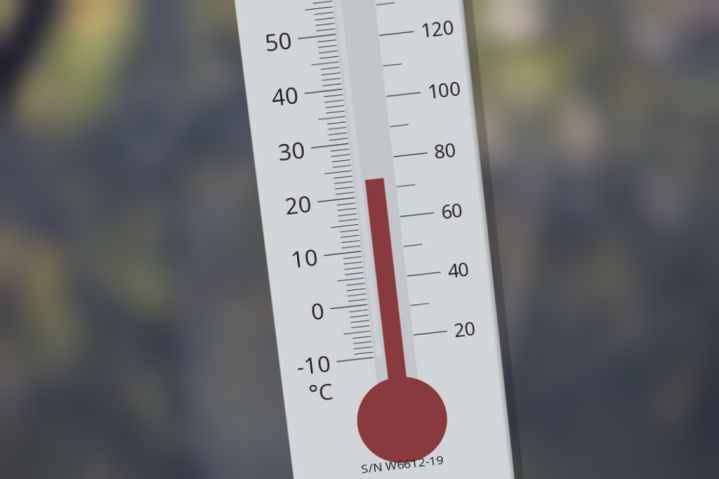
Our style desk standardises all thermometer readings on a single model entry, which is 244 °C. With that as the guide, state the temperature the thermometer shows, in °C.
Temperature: 23 °C
